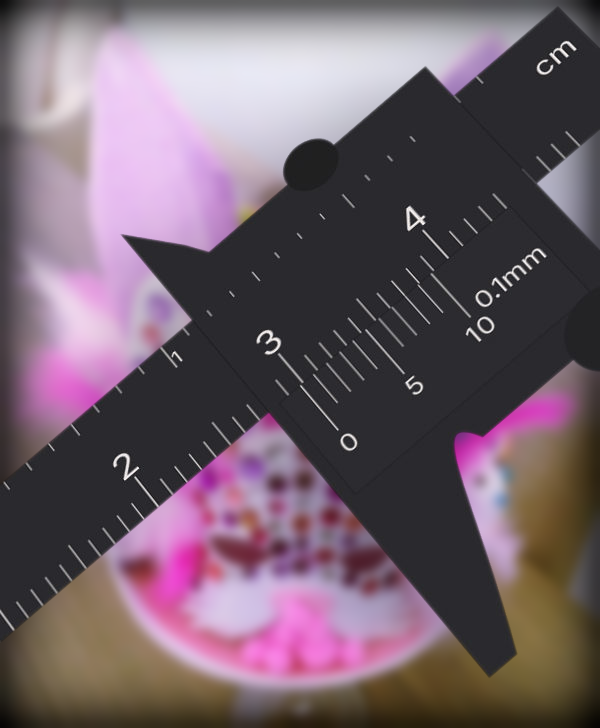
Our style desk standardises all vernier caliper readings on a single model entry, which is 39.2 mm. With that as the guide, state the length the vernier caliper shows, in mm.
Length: 29.8 mm
